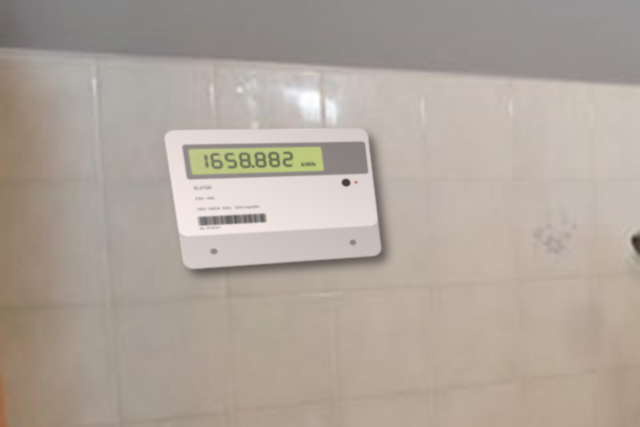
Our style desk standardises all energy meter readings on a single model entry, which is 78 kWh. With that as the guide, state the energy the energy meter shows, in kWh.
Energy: 1658.882 kWh
